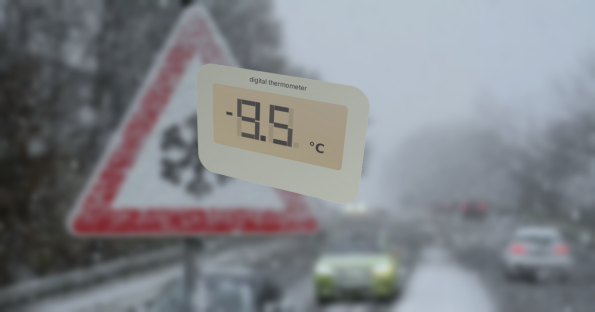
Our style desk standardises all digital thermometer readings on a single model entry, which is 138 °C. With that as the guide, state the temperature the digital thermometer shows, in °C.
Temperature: -9.5 °C
